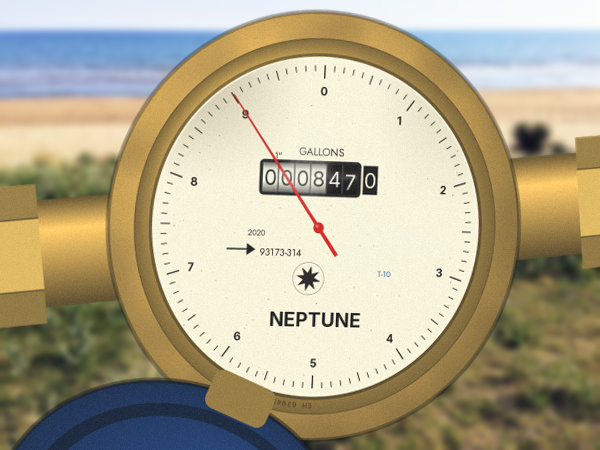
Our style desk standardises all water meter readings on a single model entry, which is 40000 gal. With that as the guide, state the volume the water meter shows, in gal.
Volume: 8469.0 gal
